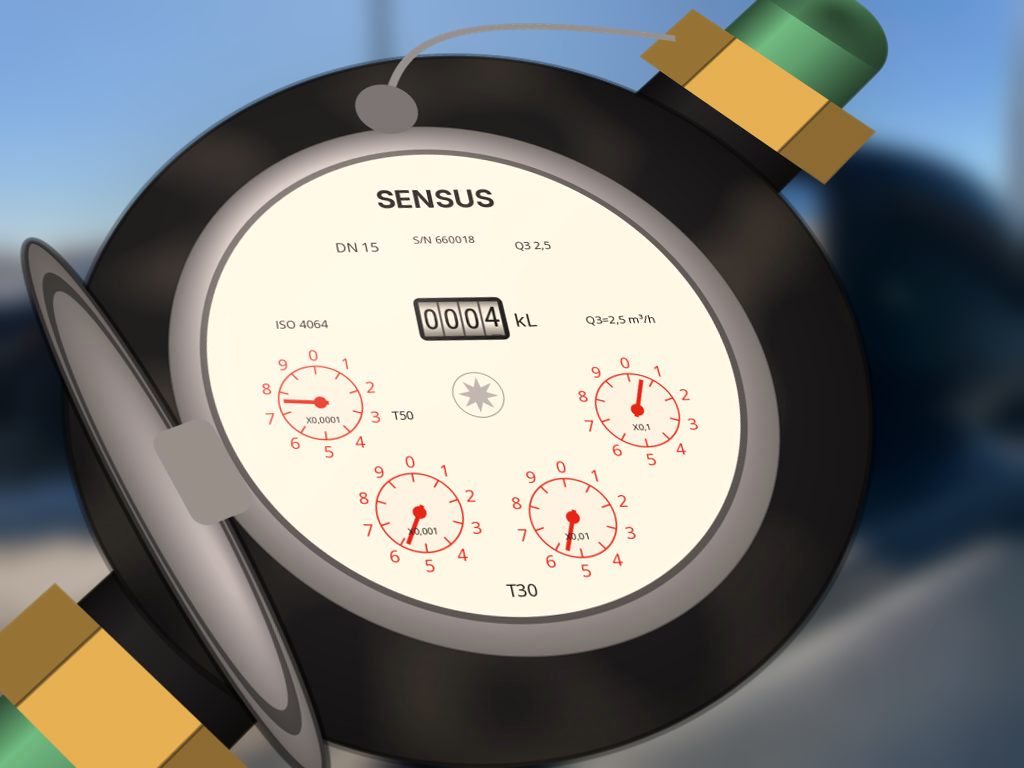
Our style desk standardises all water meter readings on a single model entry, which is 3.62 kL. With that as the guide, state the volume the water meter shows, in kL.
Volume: 4.0557 kL
